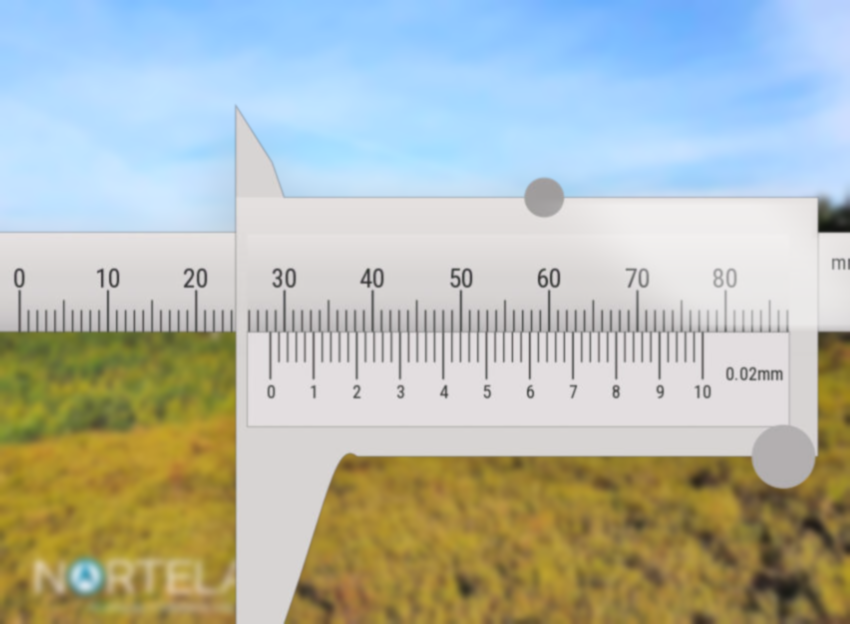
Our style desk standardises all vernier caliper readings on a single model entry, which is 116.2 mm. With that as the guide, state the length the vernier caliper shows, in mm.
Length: 28.4 mm
